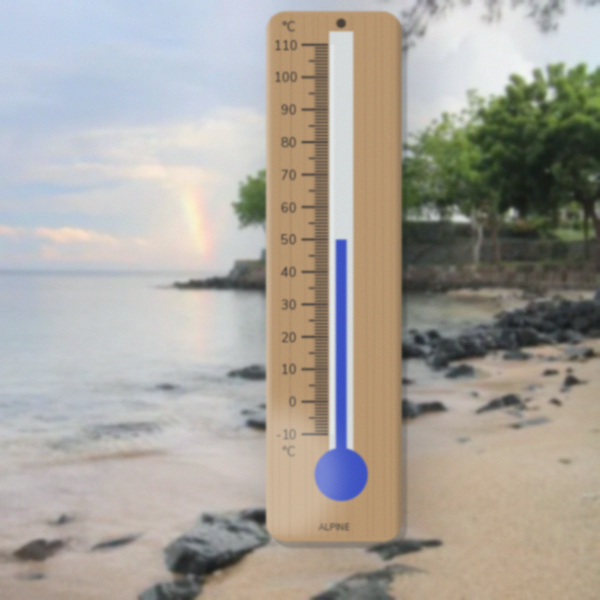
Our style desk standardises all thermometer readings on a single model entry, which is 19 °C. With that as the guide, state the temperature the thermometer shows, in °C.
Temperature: 50 °C
